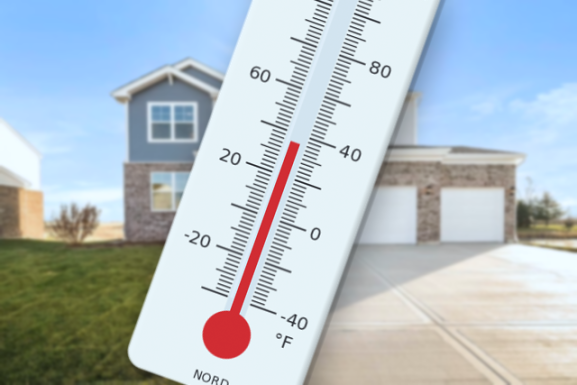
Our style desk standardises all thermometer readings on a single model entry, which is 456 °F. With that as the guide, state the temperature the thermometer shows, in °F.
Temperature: 36 °F
